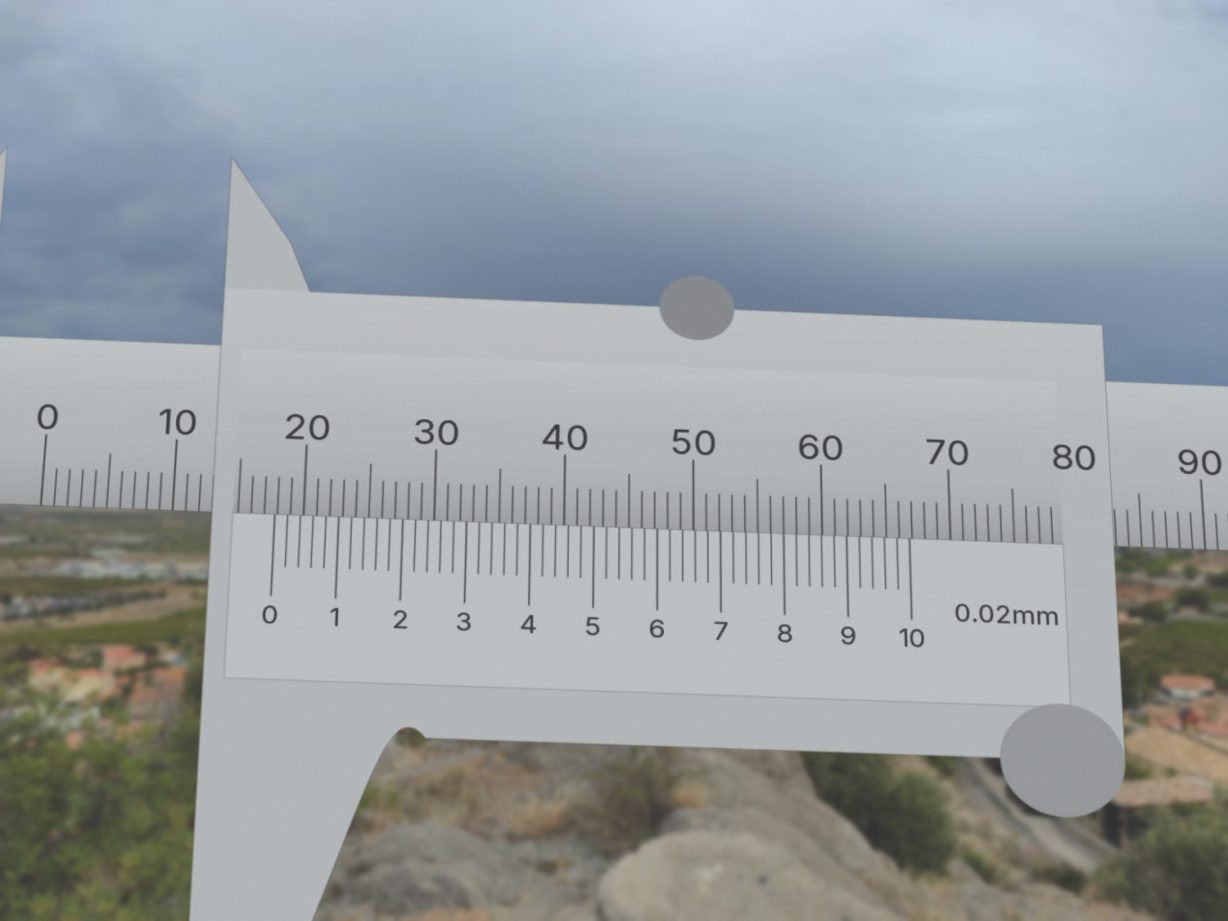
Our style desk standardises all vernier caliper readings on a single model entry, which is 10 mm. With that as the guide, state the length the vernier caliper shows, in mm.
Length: 17.8 mm
